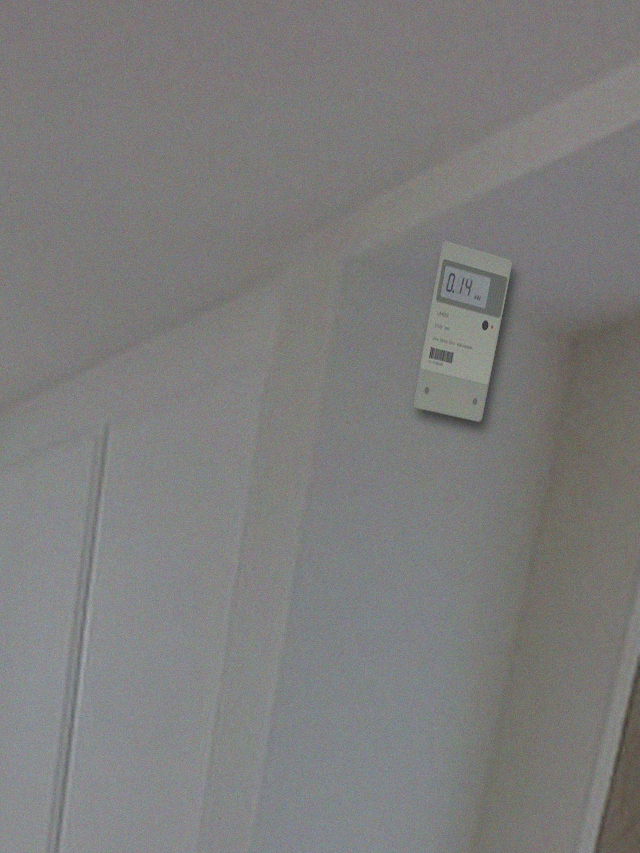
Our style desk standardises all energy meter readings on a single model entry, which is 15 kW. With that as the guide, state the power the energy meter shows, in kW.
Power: 0.14 kW
